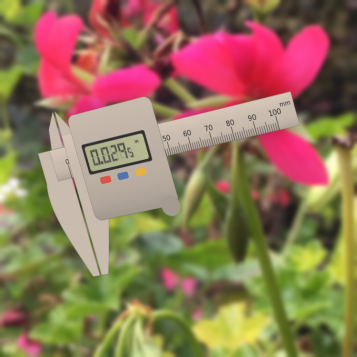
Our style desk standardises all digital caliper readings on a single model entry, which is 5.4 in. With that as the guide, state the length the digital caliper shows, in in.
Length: 0.0295 in
